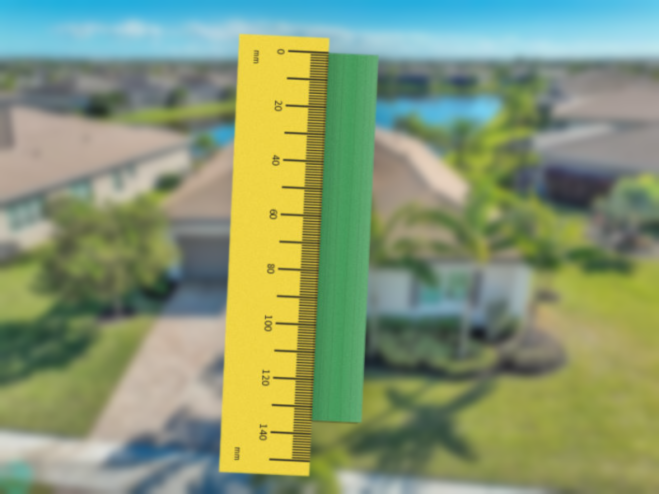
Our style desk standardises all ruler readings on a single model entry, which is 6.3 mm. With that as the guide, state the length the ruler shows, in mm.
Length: 135 mm
